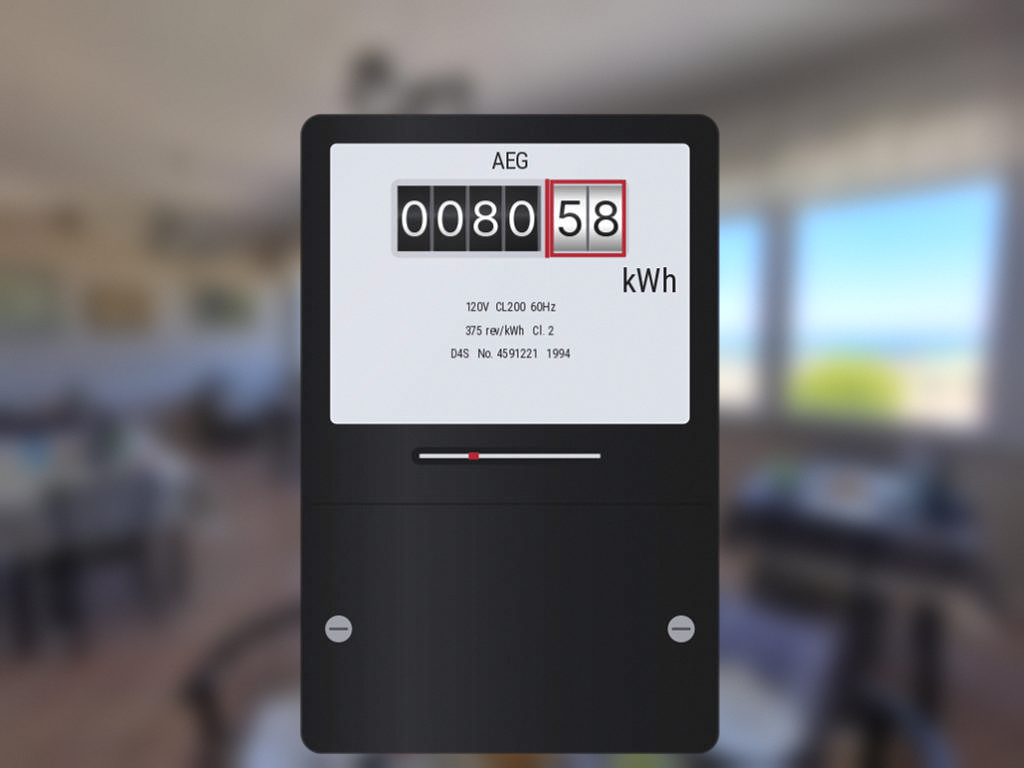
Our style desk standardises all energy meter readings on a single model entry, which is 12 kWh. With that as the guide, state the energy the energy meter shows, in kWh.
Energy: 80.58 kWh
